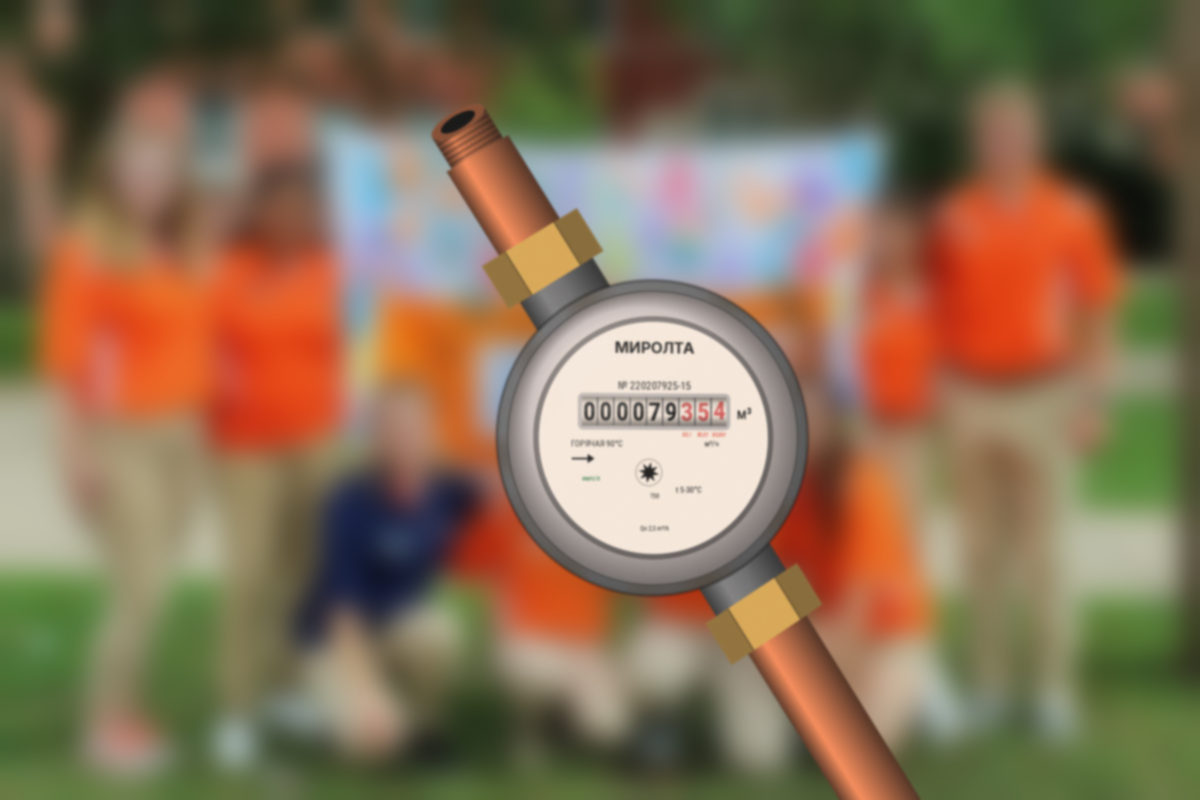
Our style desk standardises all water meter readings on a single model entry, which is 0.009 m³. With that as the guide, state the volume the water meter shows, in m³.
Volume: 79.354 m³
